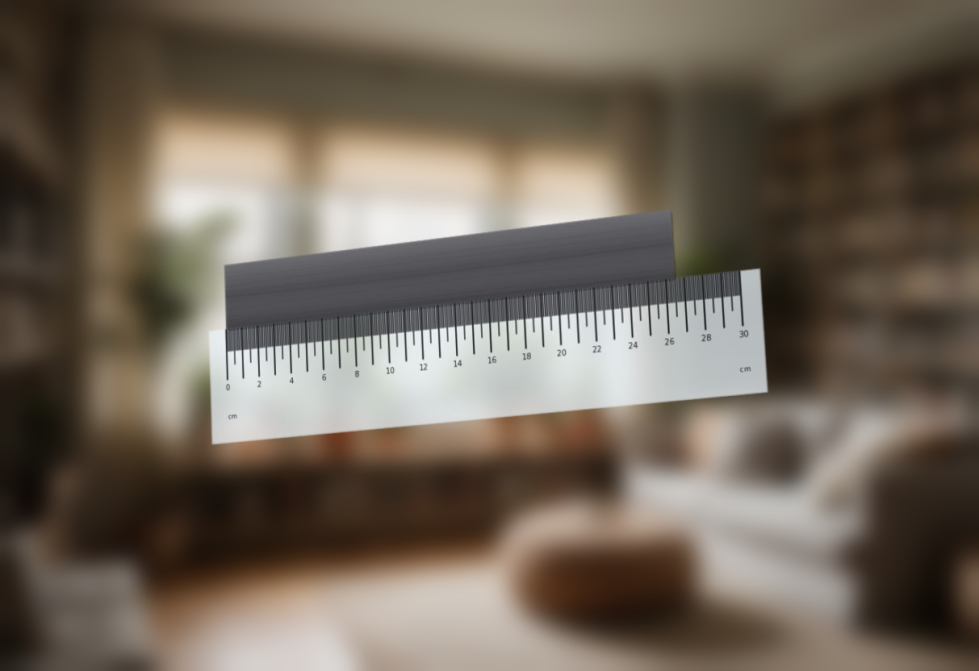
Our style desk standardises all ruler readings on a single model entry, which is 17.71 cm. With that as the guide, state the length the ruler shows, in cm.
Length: 26.5 cm
